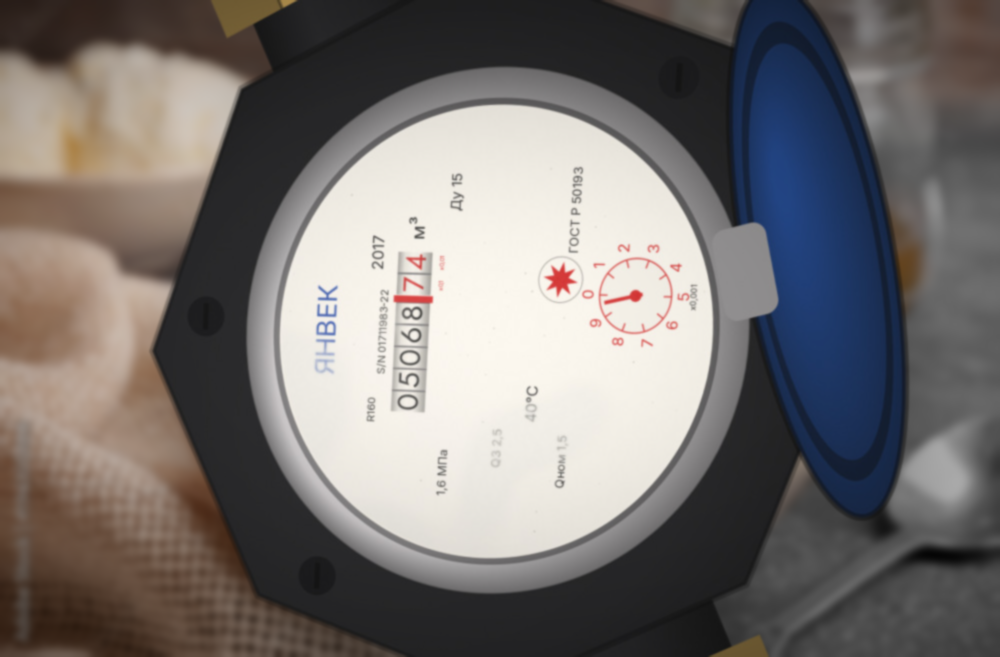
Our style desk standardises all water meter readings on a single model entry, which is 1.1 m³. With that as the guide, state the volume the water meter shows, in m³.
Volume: 5068.739 m³
